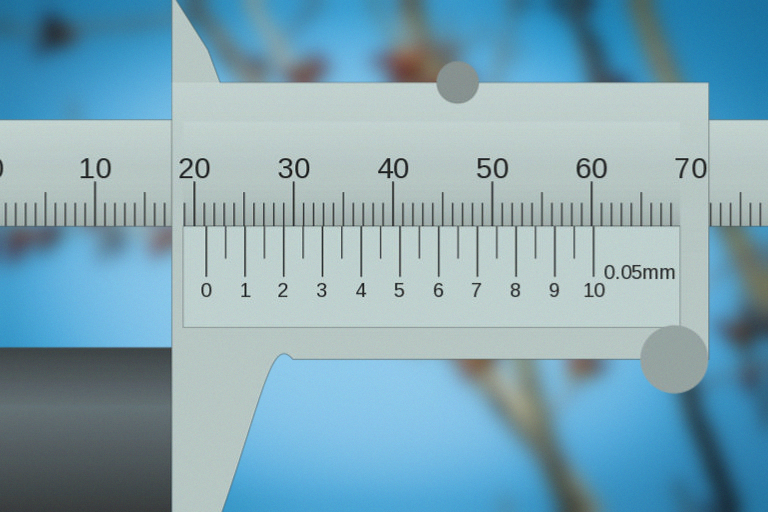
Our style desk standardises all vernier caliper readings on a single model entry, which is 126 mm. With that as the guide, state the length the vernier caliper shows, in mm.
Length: 21.2 mm
